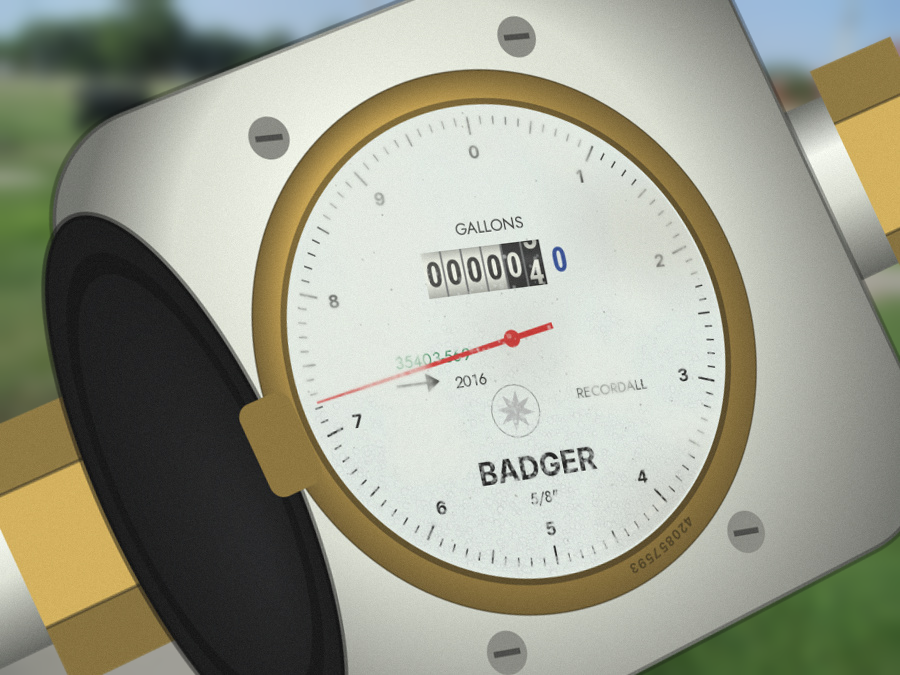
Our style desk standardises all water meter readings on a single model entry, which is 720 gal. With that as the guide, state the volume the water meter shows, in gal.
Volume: 37.2 gal
